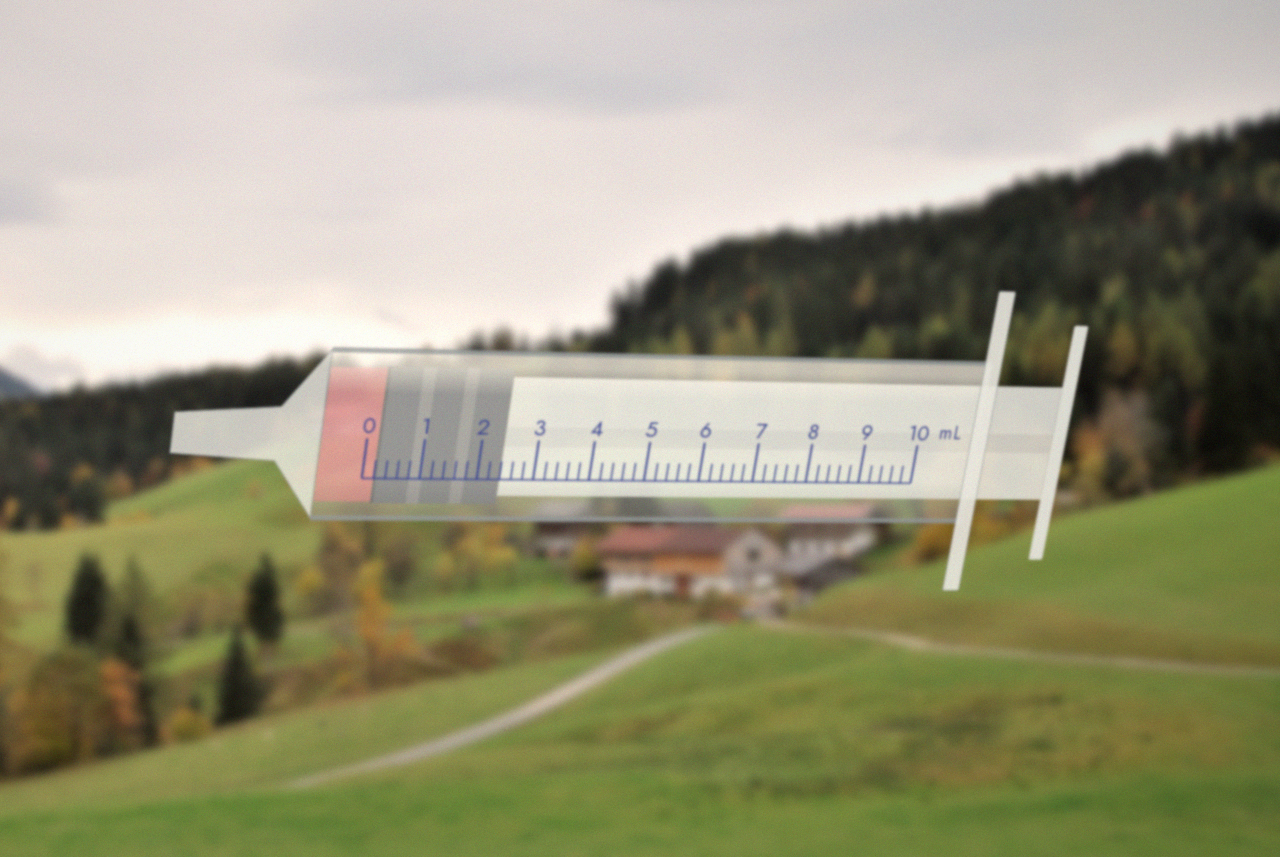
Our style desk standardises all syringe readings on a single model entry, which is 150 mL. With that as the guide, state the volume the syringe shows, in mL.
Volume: 0.2 mL
